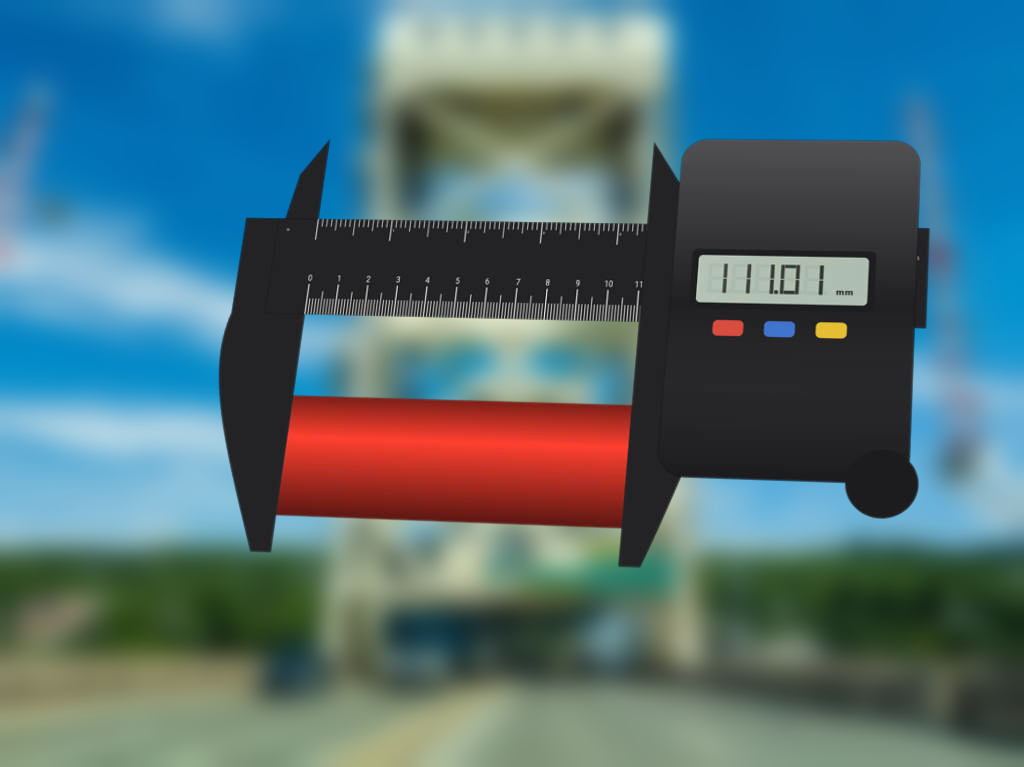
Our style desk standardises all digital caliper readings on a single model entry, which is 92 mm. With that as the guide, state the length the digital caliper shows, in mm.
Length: 111.01 mm
